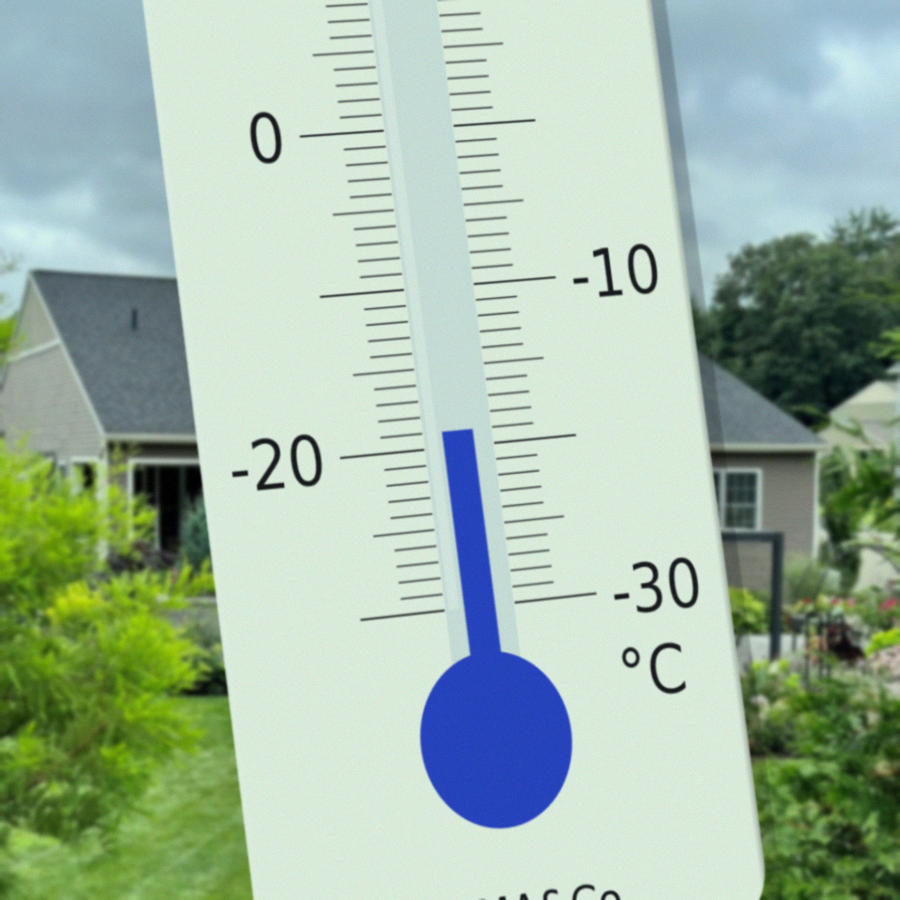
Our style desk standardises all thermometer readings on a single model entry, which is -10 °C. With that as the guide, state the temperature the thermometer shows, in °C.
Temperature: -19 °C
